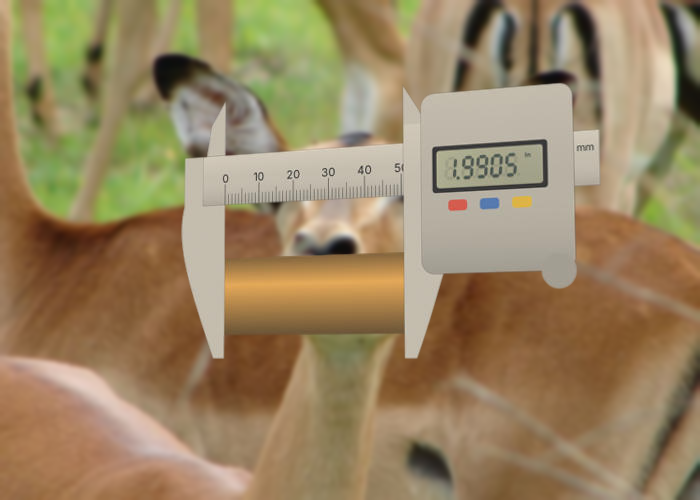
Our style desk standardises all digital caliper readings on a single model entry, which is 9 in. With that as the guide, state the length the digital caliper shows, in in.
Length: 1.9905 in
